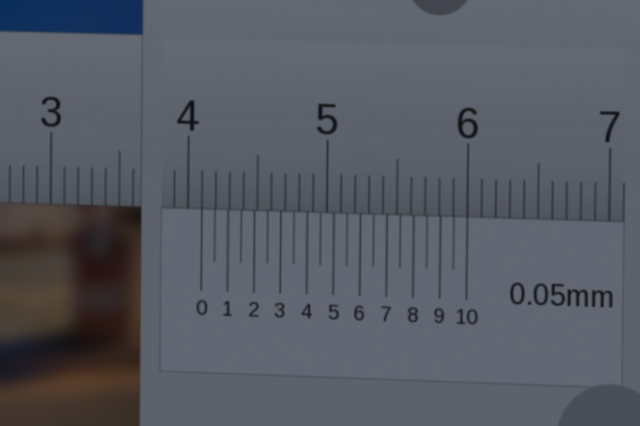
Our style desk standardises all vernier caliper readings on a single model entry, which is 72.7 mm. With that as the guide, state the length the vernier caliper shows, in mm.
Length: 41.0 mm
